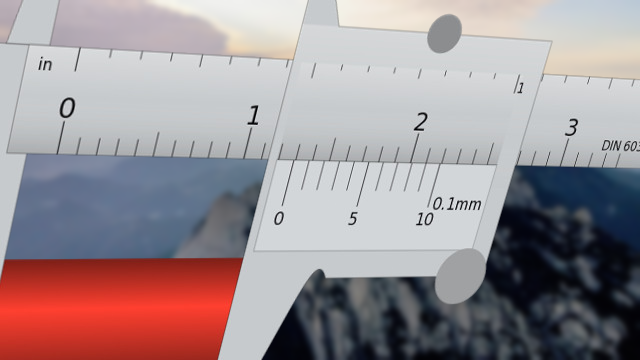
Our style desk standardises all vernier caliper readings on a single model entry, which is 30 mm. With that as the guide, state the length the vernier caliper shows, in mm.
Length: 12.9 mm
